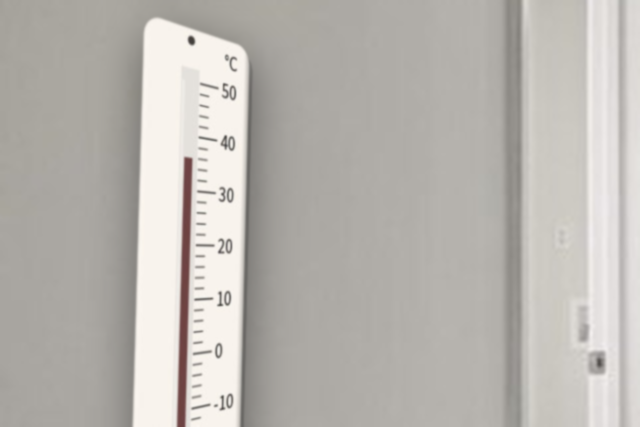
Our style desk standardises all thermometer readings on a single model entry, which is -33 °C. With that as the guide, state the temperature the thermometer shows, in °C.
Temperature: 36 °C
